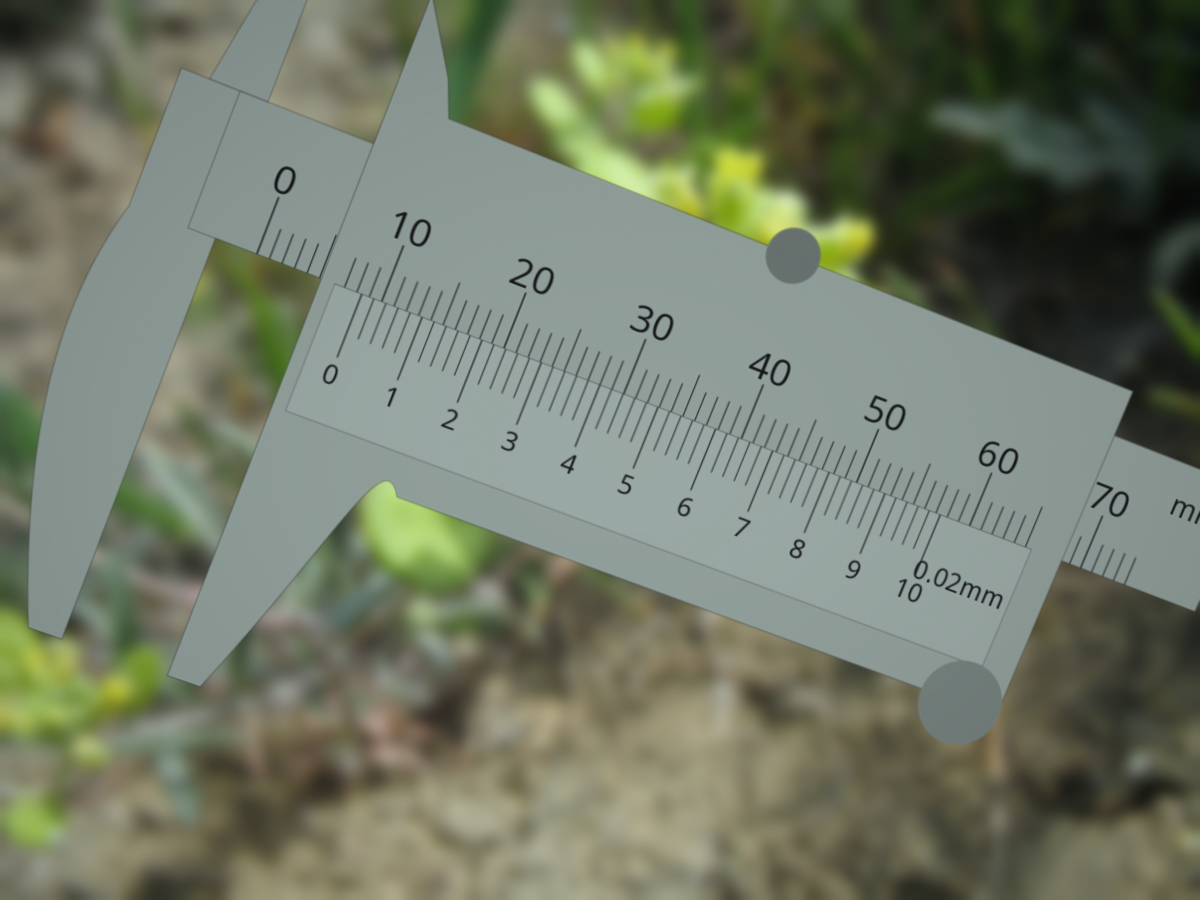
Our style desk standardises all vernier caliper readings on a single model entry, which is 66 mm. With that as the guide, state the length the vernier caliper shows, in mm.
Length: 8.4 mm
